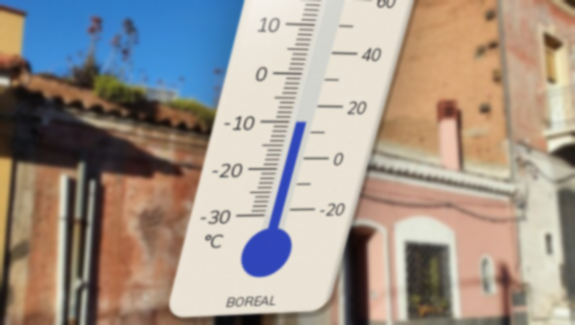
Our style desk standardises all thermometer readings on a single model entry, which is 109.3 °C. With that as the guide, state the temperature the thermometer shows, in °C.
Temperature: -10 °C
